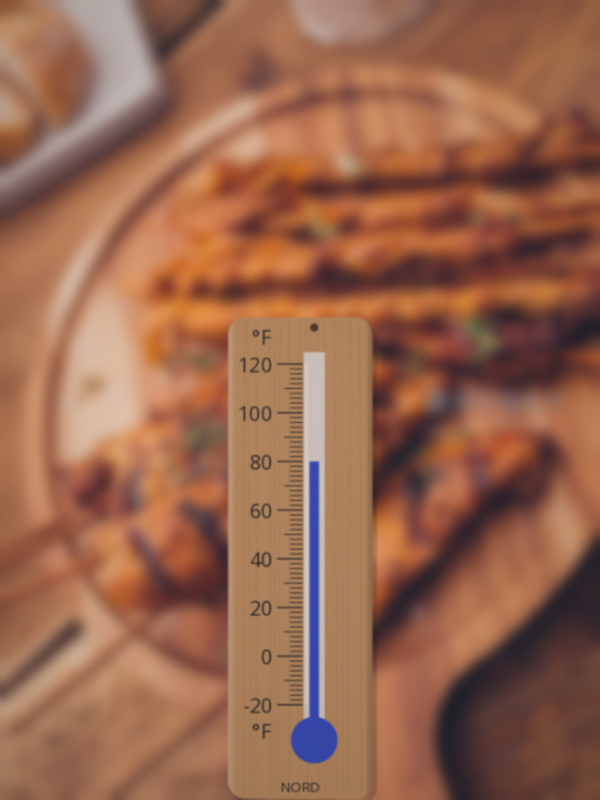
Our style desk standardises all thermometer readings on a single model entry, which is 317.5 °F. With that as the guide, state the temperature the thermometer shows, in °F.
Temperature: 80 °F
